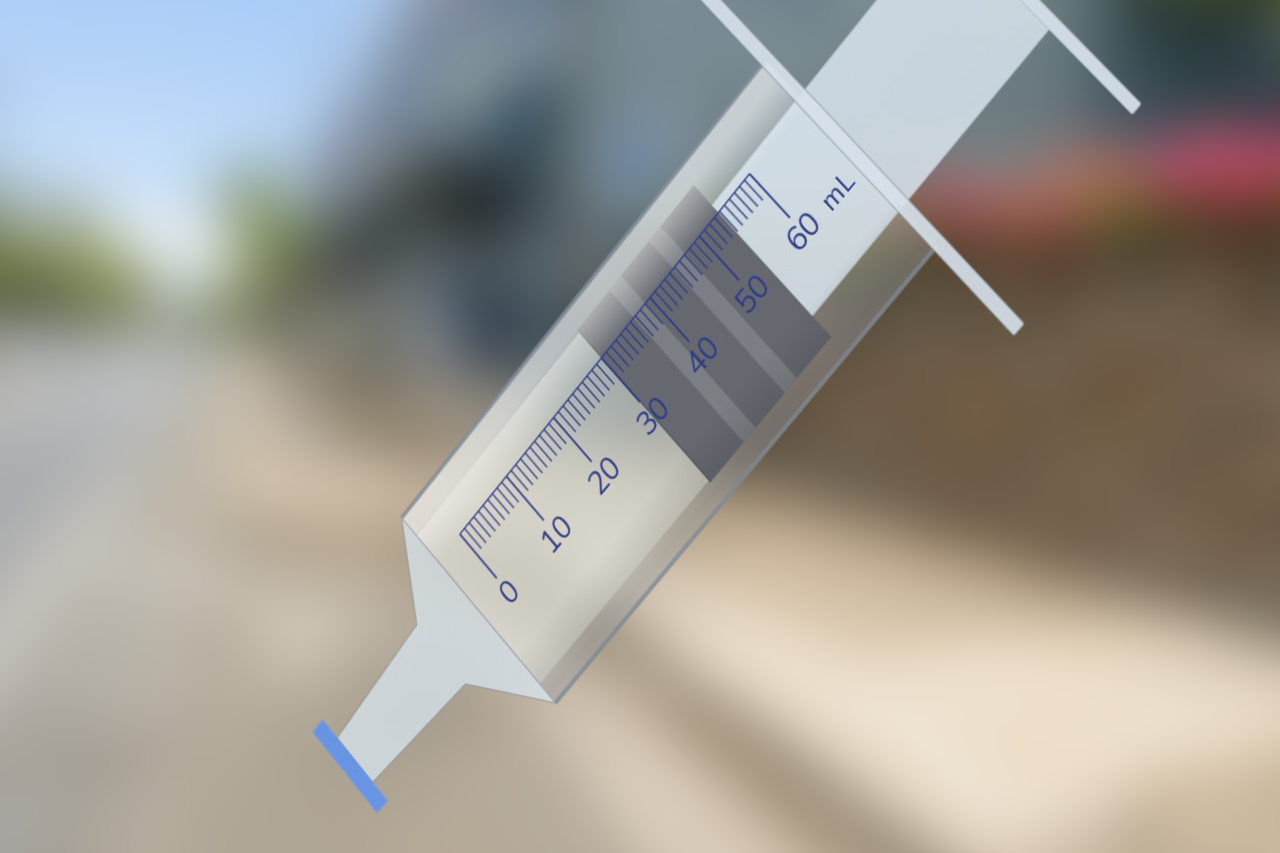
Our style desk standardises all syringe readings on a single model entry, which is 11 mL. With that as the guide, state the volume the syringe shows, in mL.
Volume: 30 mL
